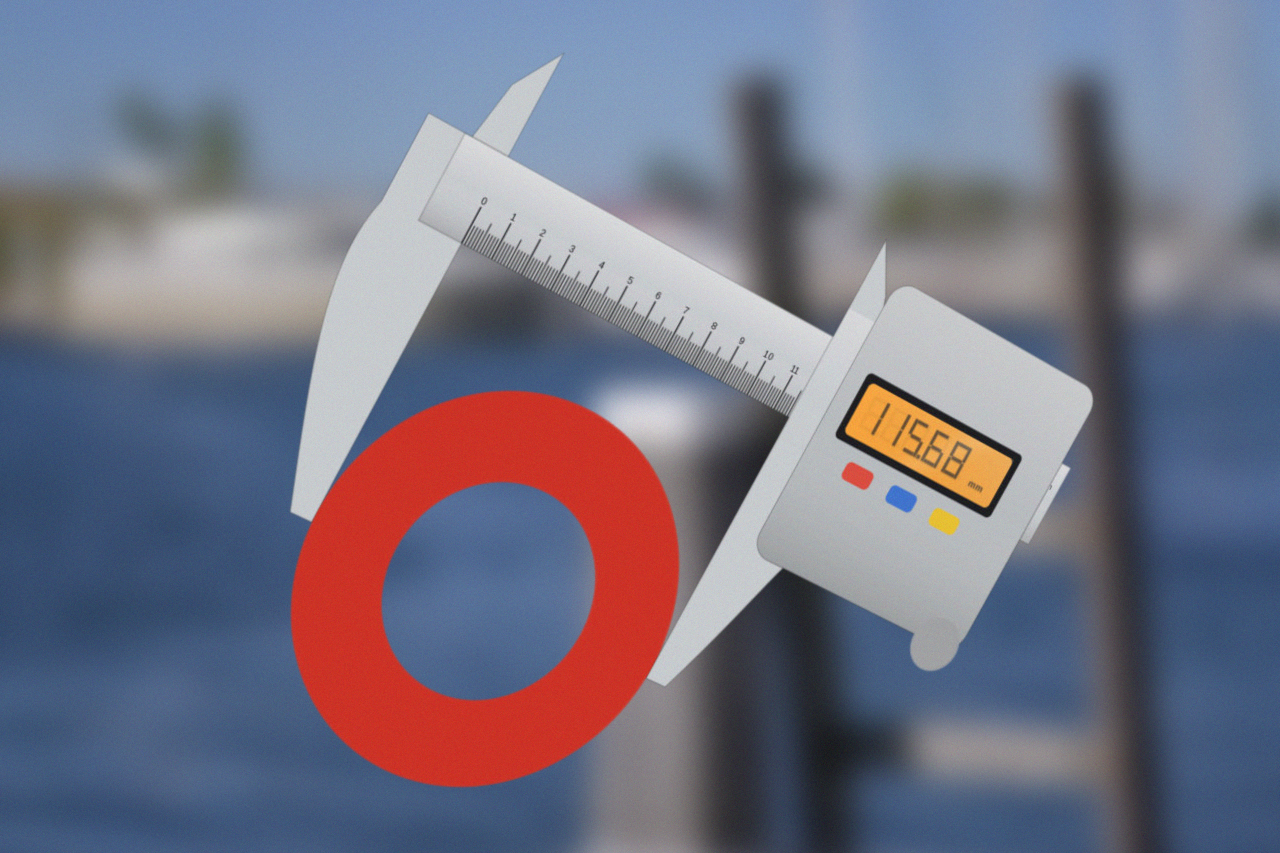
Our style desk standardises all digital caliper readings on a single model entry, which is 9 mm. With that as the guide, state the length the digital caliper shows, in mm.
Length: 115.68 mm
